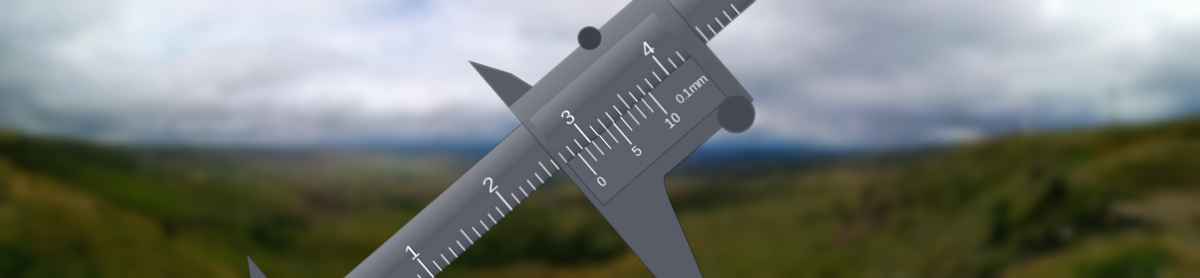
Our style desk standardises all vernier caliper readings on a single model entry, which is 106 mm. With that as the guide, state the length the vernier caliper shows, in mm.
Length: 28.4 mm
